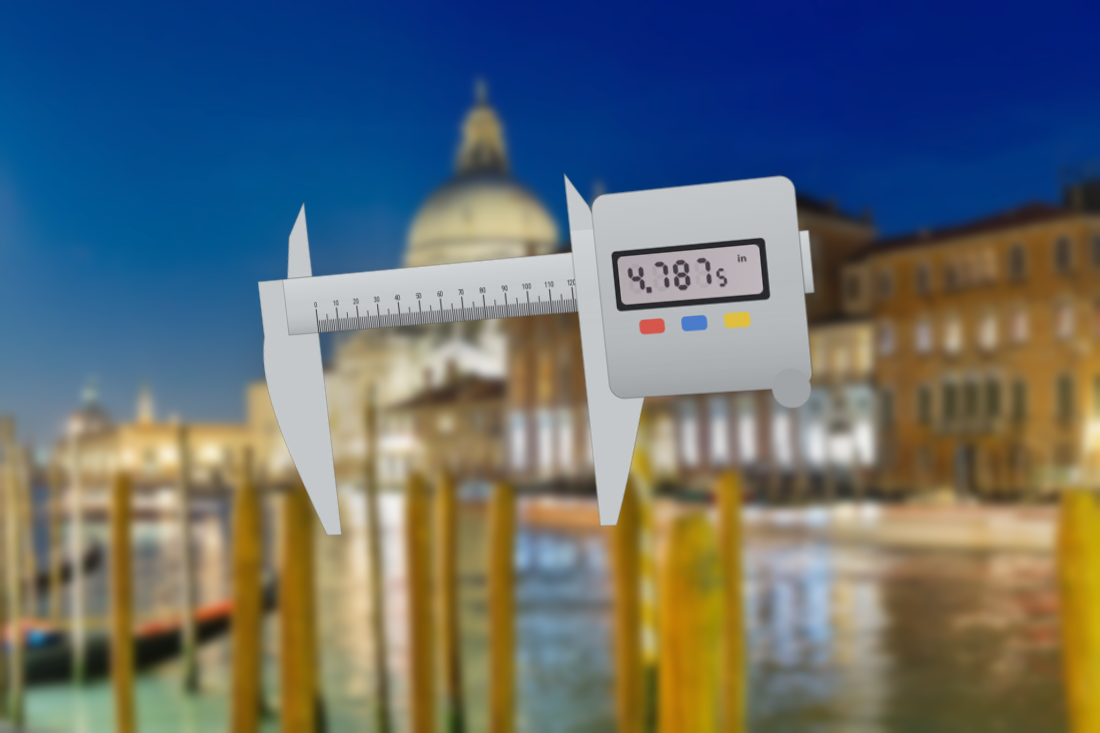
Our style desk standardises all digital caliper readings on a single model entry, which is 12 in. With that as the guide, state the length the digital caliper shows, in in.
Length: 4.7875 in
